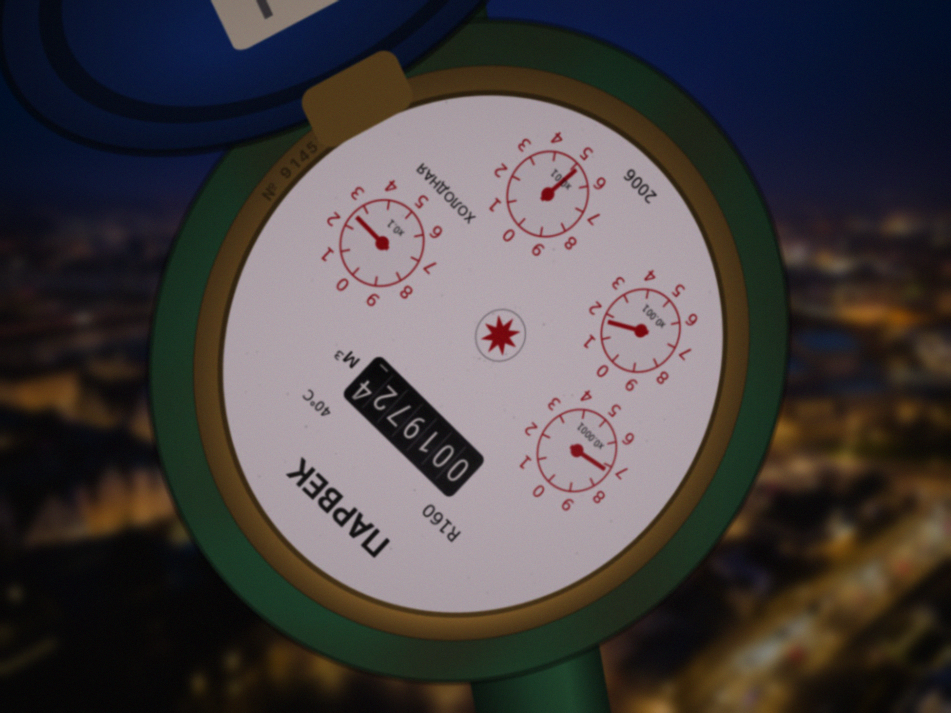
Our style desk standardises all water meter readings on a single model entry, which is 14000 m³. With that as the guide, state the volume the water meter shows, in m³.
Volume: 19724.2517 m³
